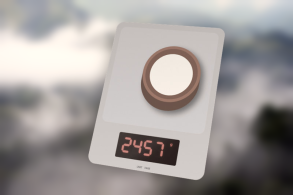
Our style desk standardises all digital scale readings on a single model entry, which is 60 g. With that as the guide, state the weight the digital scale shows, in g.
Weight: 2457 g
